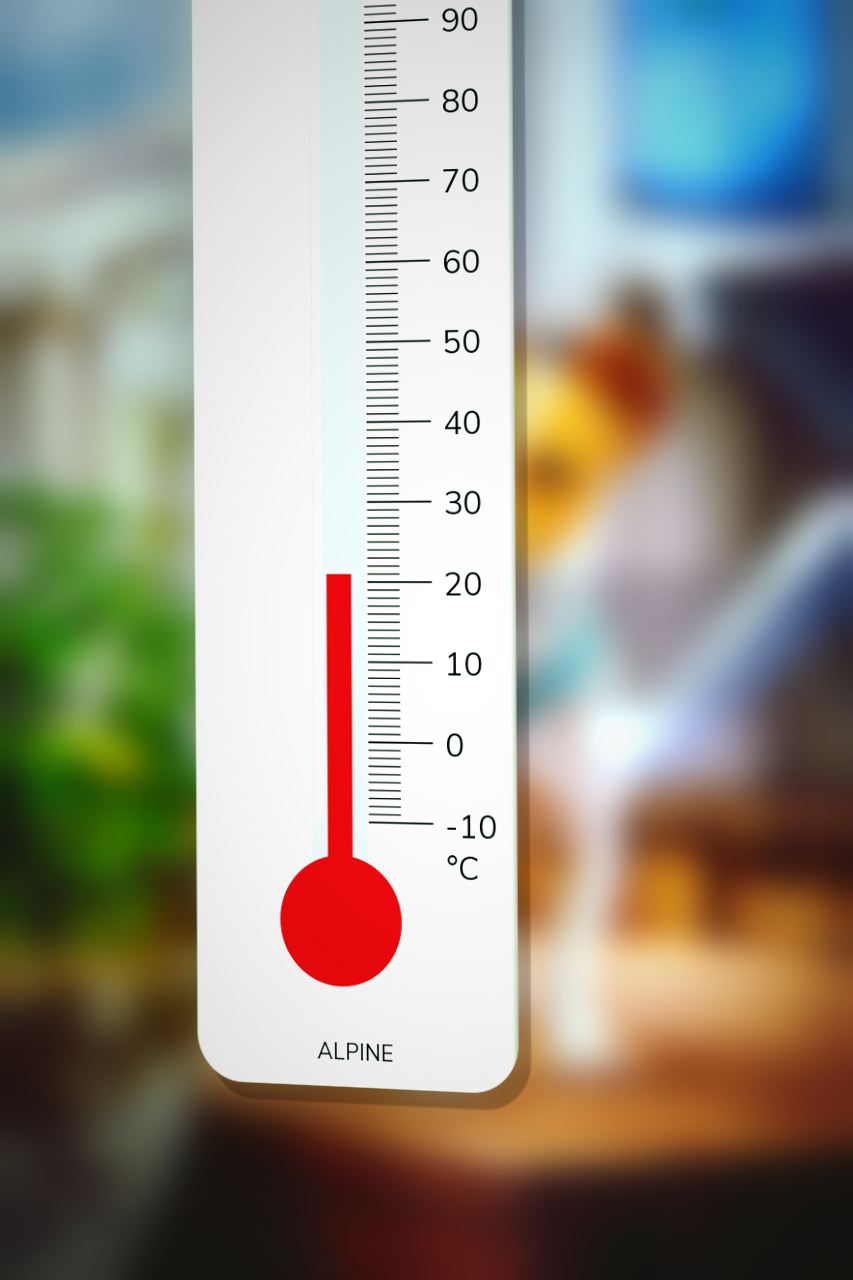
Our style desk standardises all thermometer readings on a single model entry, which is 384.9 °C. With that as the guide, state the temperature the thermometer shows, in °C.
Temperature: 21 °C
